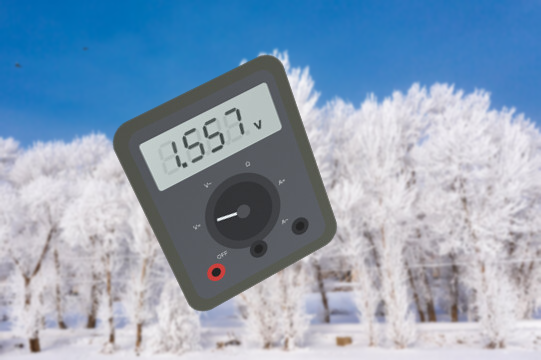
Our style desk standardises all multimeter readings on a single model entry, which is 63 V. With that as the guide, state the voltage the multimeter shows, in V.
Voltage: 1.557 V
